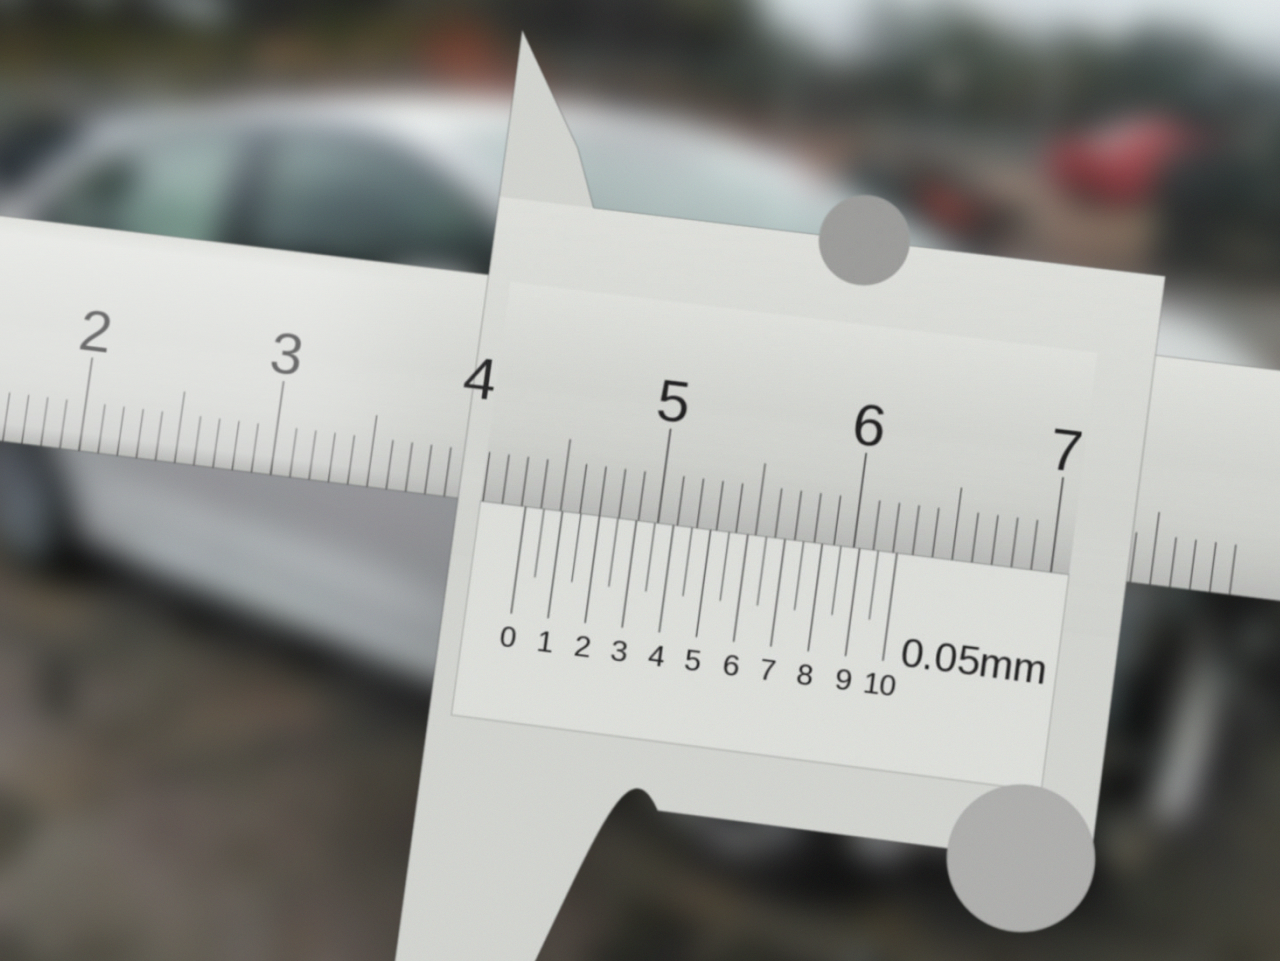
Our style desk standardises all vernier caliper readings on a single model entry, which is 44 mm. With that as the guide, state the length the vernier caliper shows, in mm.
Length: 43.2 mm
